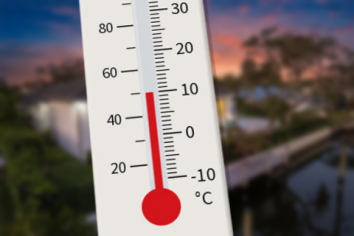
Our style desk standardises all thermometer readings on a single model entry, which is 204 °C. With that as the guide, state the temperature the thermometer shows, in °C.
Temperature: 10 °C
